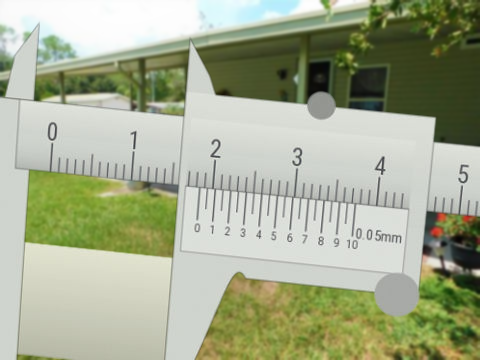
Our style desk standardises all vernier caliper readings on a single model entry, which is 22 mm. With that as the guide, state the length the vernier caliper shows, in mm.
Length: 18.4 mm
